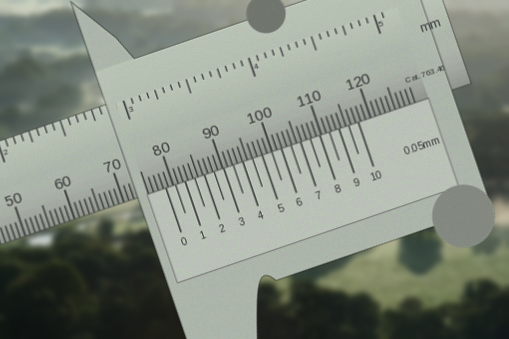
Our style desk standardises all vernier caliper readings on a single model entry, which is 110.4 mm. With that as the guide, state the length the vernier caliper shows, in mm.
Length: 78.5 mm
